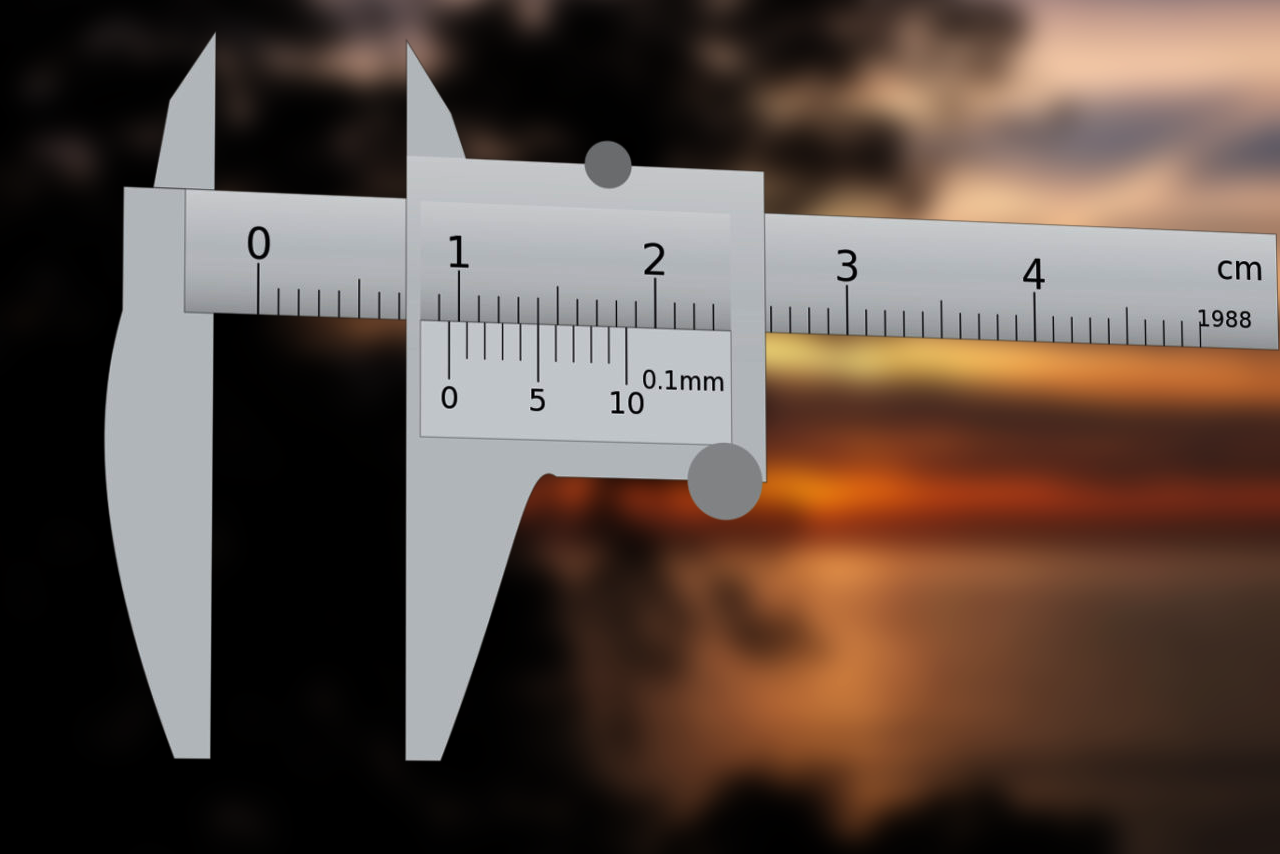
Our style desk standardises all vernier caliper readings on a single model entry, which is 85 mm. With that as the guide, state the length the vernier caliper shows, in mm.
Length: 9.5 mm
